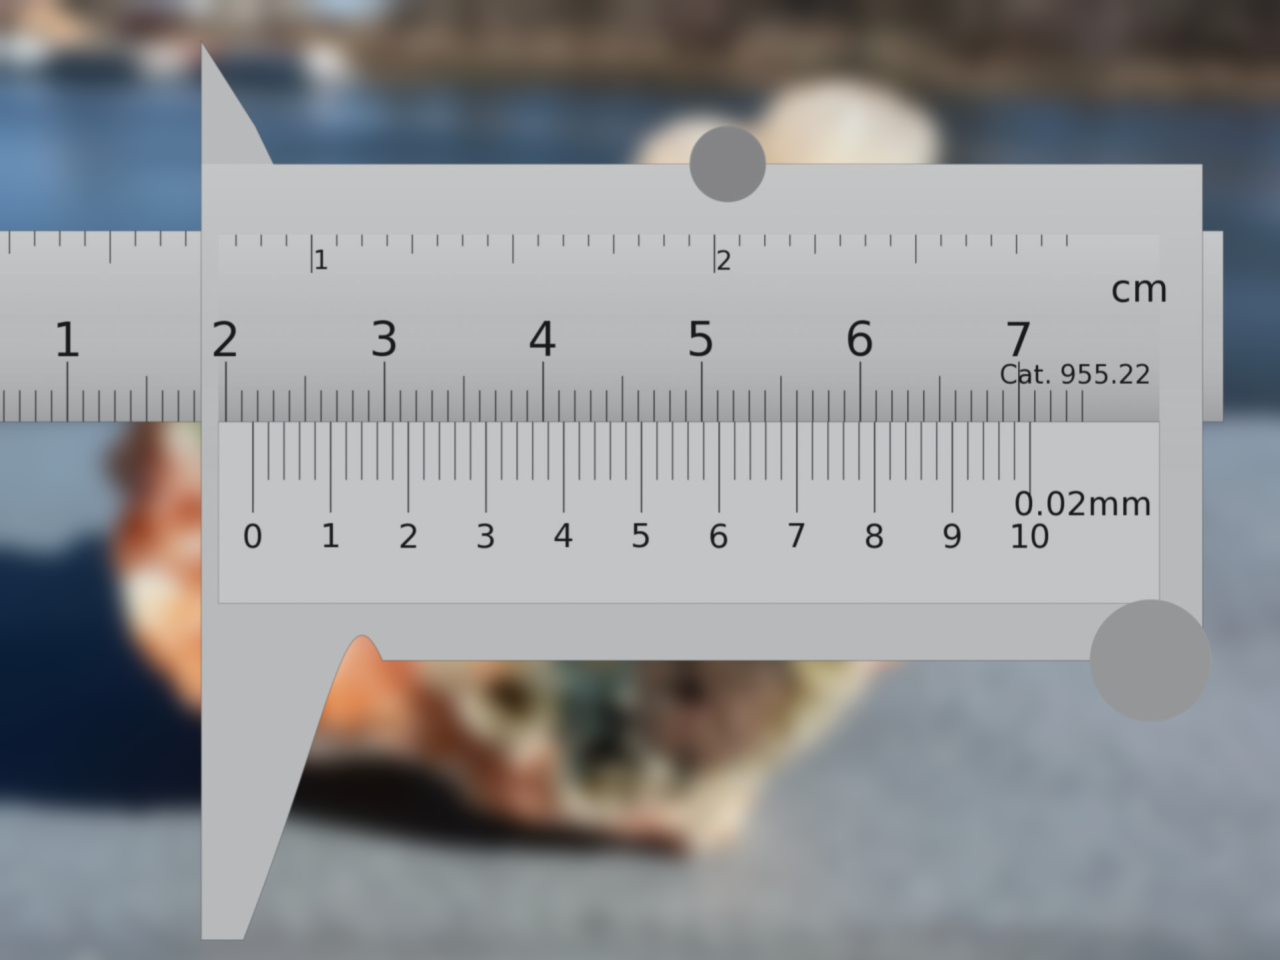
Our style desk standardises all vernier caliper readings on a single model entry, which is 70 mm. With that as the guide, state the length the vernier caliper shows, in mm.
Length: 21.7 mm
